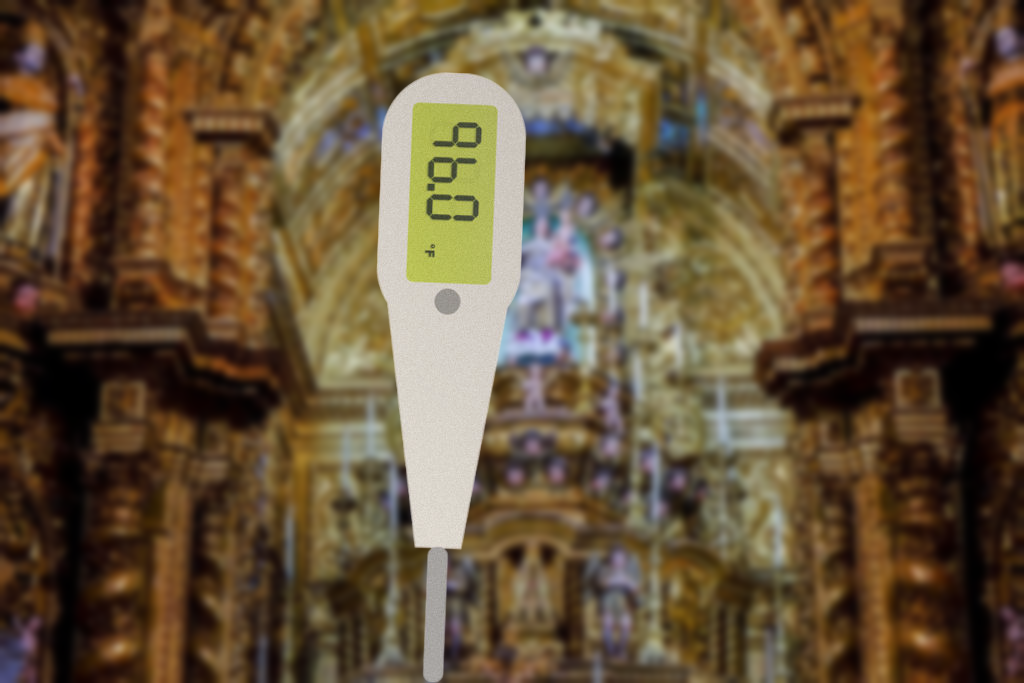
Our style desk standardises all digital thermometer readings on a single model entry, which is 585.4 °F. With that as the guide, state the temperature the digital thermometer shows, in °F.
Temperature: 96.0 °F
